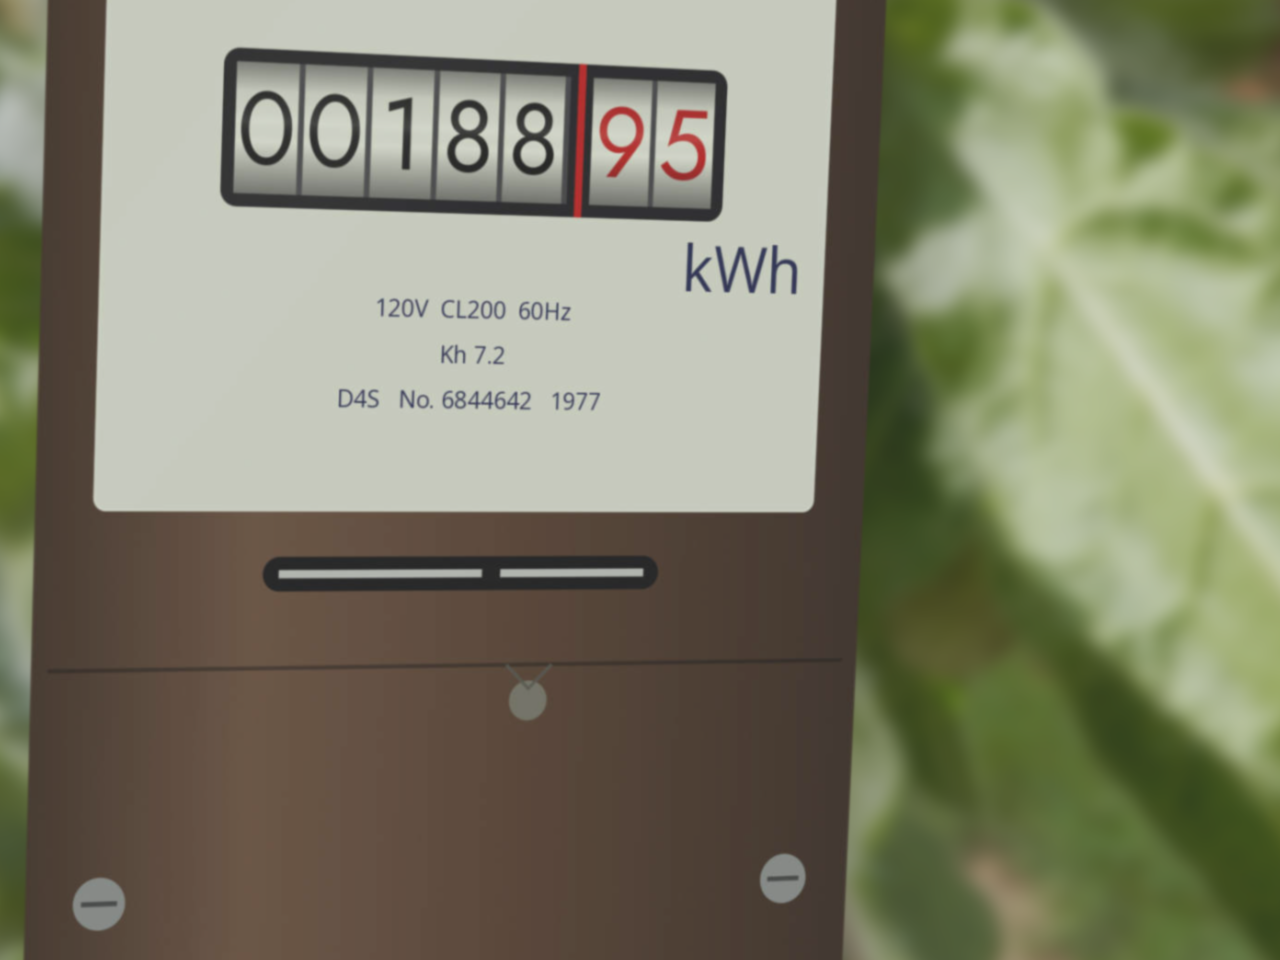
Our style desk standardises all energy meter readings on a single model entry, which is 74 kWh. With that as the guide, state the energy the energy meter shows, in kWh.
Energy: 188.95 kWh
